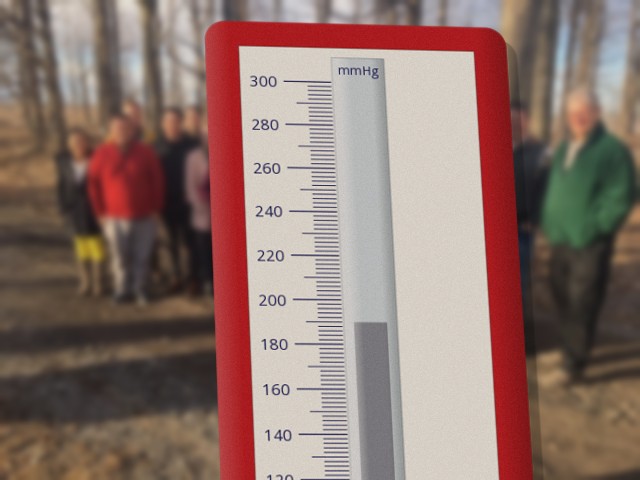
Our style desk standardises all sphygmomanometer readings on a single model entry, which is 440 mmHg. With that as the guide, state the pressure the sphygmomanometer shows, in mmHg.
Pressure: 190 mmHg
